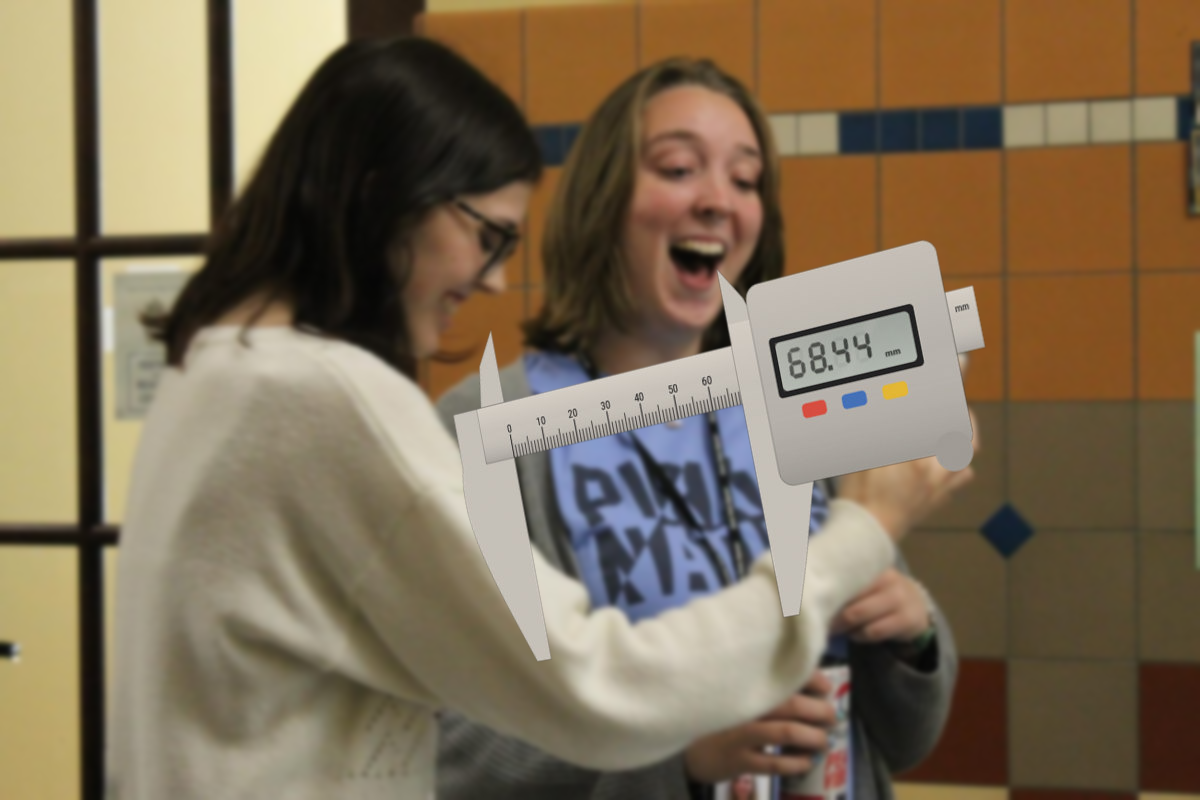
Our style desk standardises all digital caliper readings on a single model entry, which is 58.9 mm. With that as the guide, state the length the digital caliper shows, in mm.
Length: 68.44 mm
